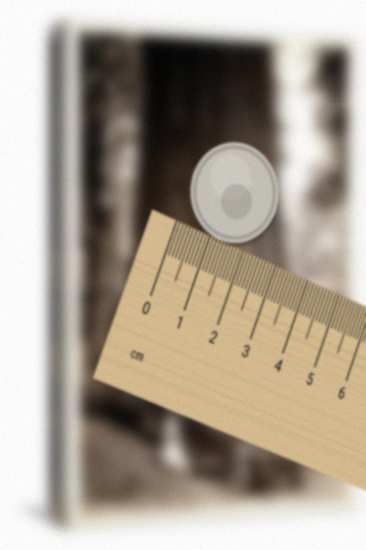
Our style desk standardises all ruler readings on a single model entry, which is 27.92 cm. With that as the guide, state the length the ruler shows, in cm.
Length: 2.5 cm
